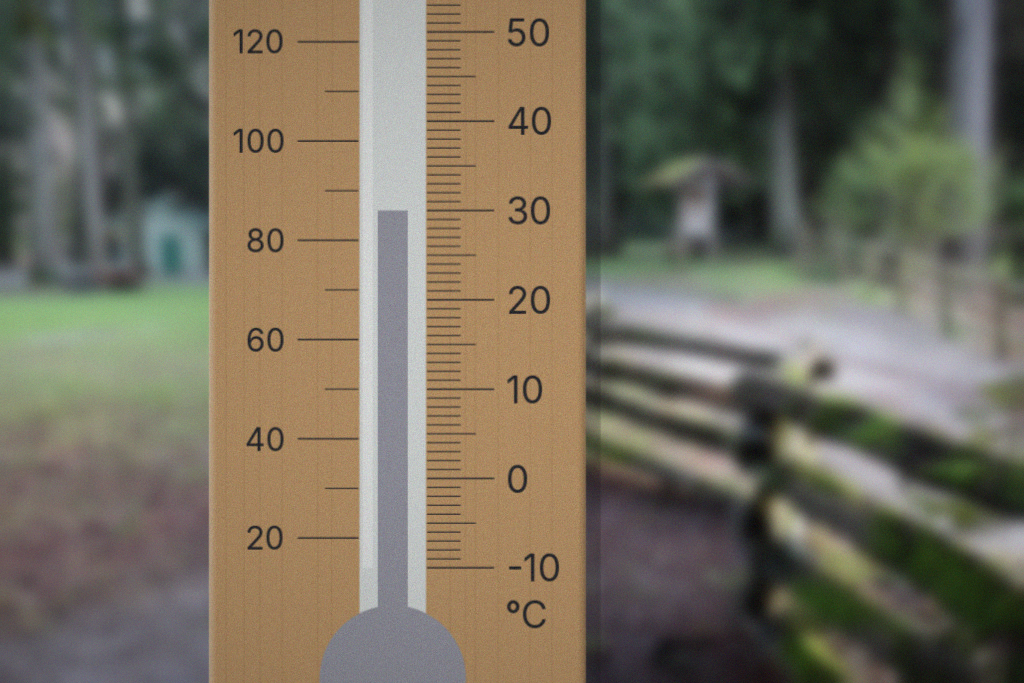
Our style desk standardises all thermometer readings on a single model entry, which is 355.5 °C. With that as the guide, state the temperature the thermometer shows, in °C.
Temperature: 30 °C
